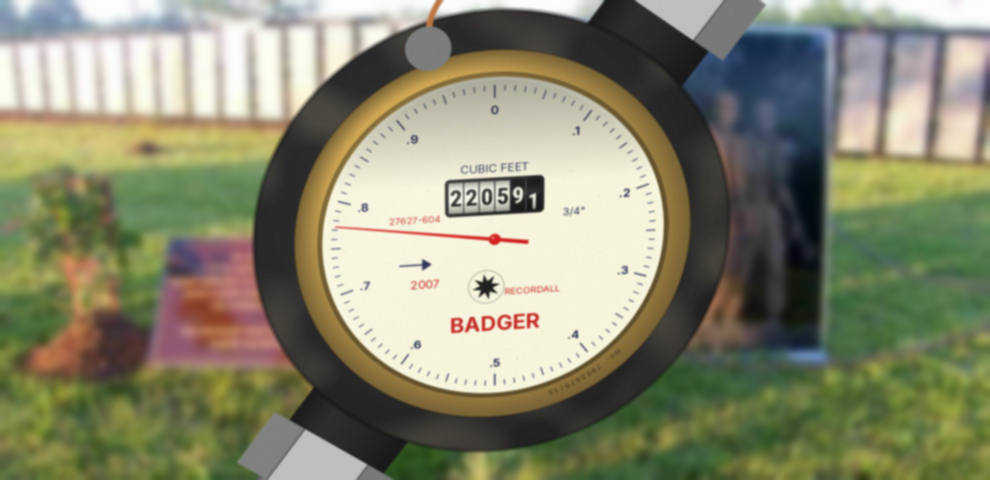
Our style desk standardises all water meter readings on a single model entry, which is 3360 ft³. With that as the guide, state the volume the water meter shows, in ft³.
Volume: 220590.77 ft³
